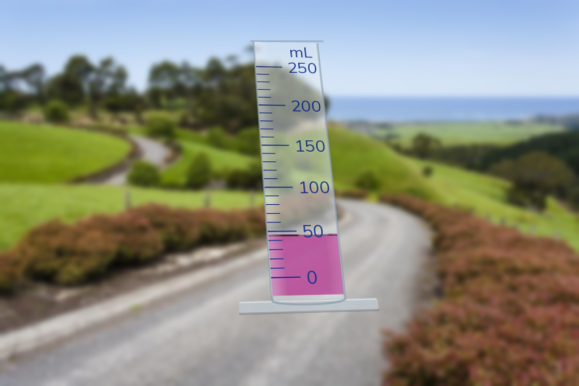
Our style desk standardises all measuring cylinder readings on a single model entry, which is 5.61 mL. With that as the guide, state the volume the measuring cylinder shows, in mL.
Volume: 45 mL
